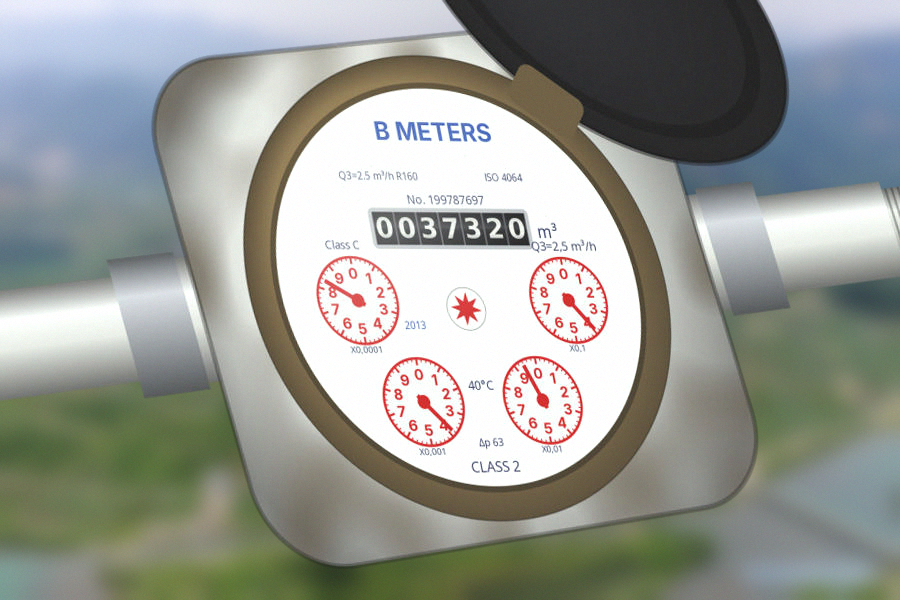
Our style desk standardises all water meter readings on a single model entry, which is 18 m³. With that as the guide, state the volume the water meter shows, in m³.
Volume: 37320.3938 m³
